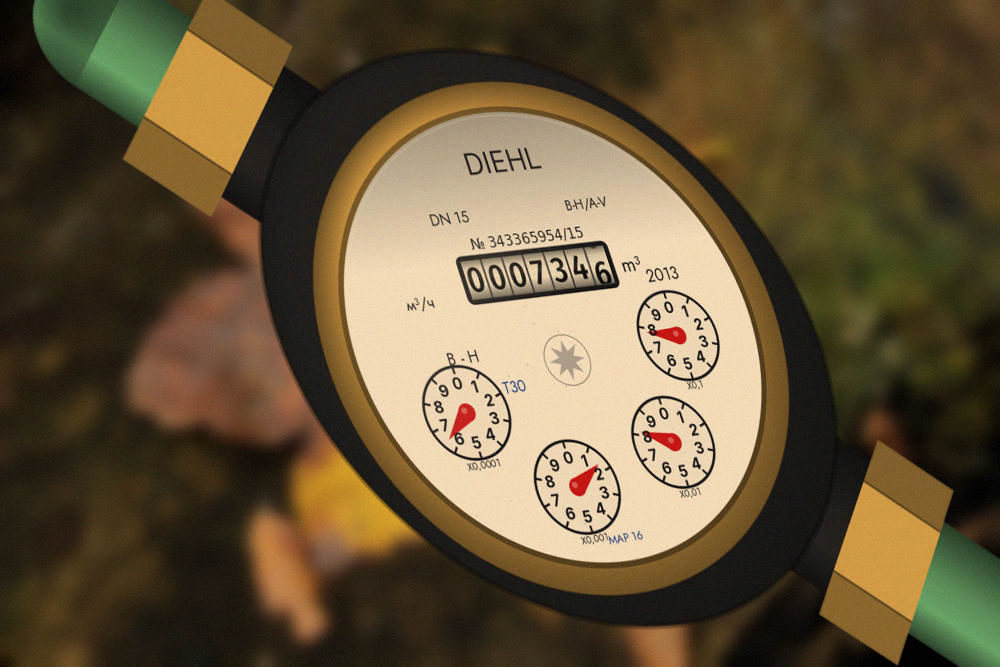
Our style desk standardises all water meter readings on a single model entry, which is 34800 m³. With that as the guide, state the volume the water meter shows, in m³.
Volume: 7345.7816 m³
